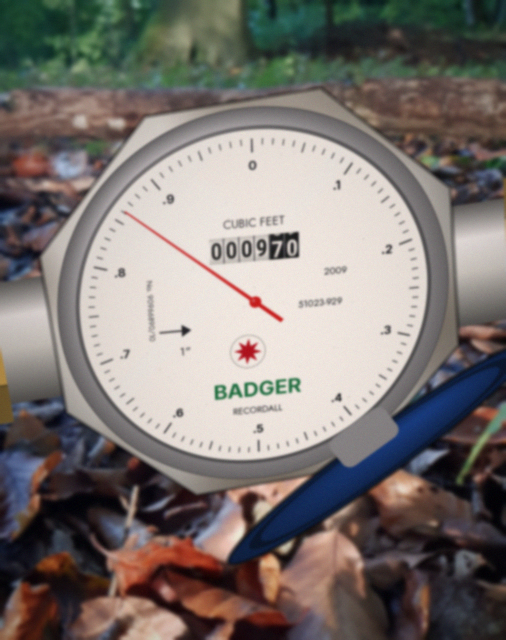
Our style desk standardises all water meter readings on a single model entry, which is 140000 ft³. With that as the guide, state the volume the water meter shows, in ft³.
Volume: 969.86 ft³
